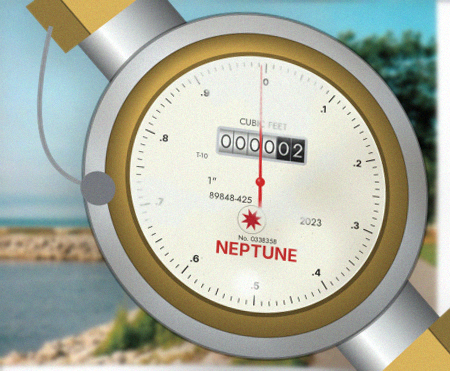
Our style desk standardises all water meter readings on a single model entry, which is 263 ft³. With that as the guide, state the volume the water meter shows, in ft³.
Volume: 1.99 ft³
